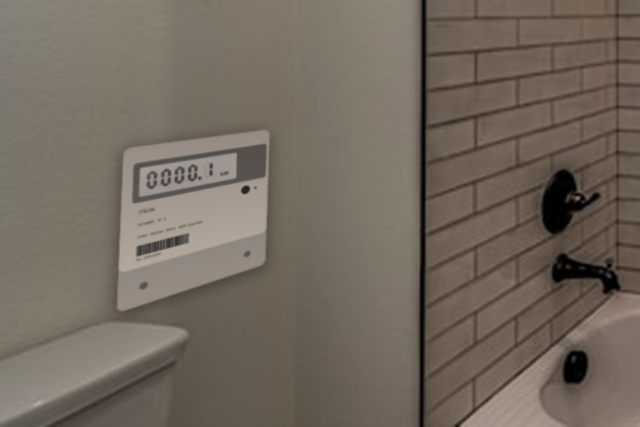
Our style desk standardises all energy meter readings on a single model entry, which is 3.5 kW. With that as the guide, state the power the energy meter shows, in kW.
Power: 0.1 kW
